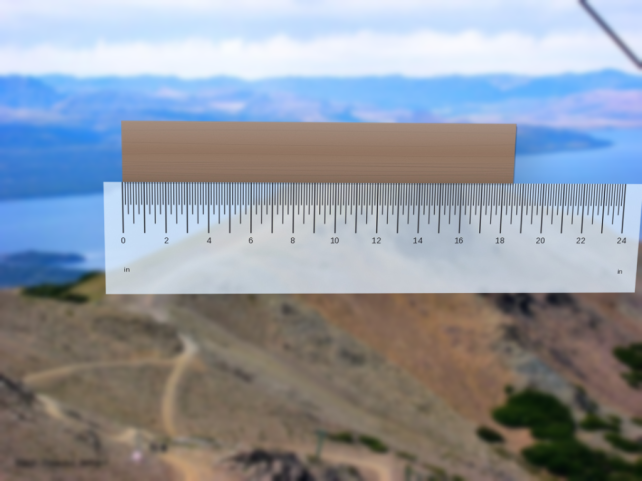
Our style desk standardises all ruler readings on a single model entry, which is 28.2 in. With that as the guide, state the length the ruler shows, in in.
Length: 18.5 in
